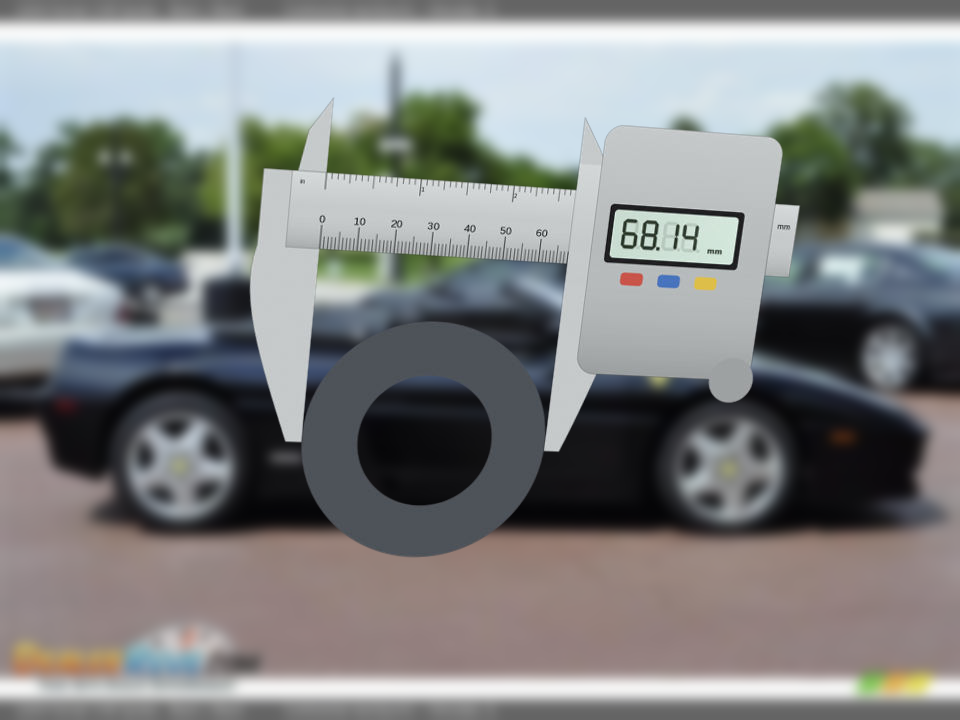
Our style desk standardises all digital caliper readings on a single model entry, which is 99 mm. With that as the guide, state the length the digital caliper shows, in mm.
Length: 68.14 mm
